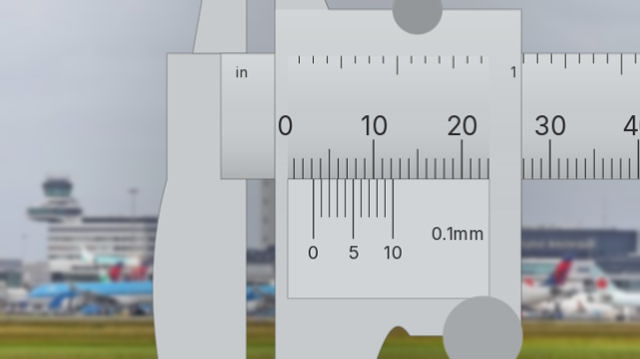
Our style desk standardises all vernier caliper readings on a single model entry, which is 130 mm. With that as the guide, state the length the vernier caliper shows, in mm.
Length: 3.2 mm
